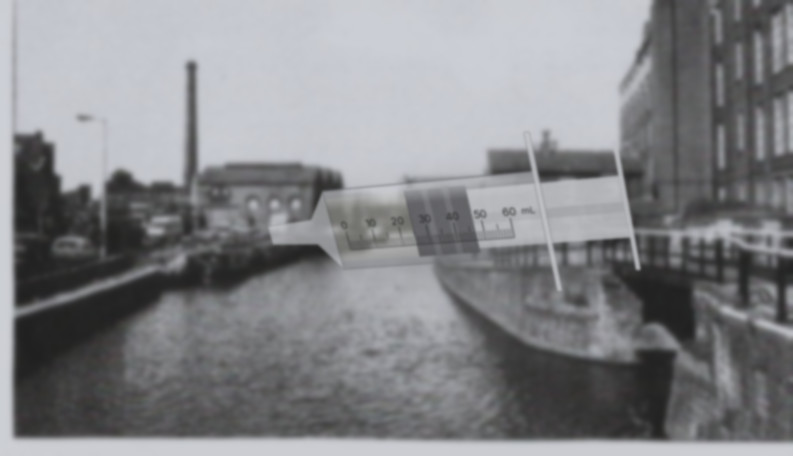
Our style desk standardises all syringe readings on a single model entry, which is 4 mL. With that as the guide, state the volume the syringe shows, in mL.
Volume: 25 mL
